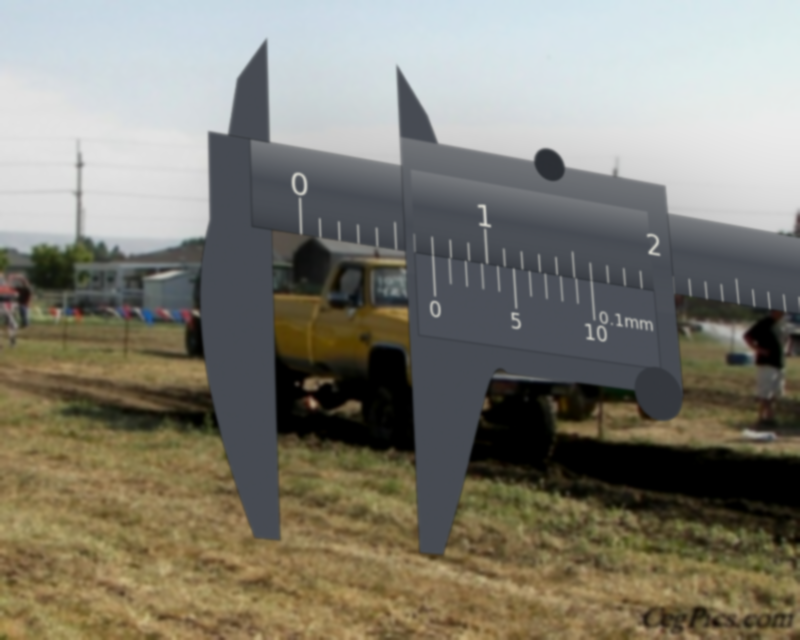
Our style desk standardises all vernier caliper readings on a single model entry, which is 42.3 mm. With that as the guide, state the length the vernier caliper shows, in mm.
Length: 7.0 mm
